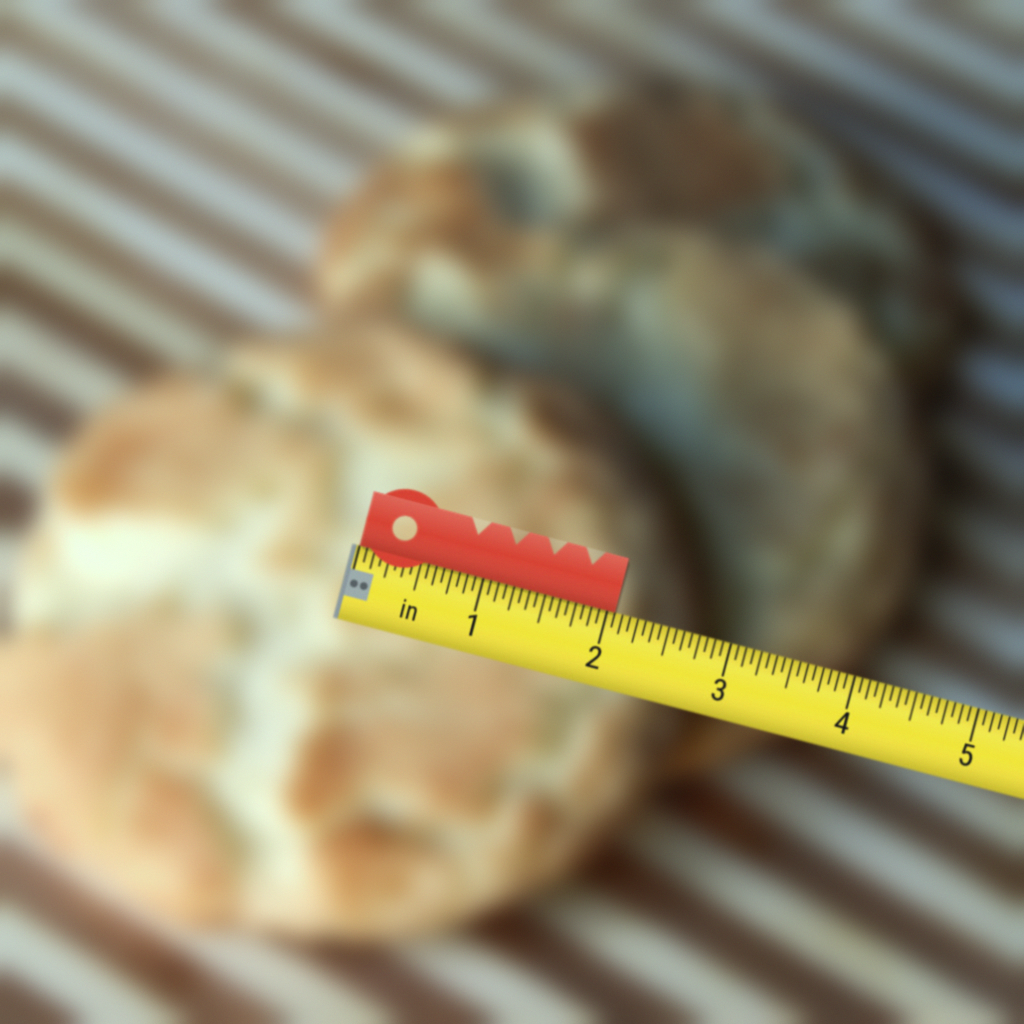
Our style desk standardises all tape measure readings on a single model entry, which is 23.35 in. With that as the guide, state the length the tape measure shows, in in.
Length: 2.0625 in
